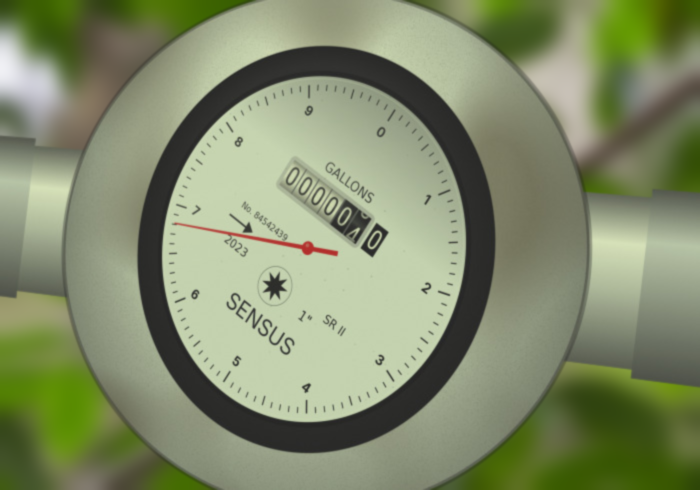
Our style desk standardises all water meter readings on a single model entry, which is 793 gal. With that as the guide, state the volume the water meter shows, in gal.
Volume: 36.8 gal
